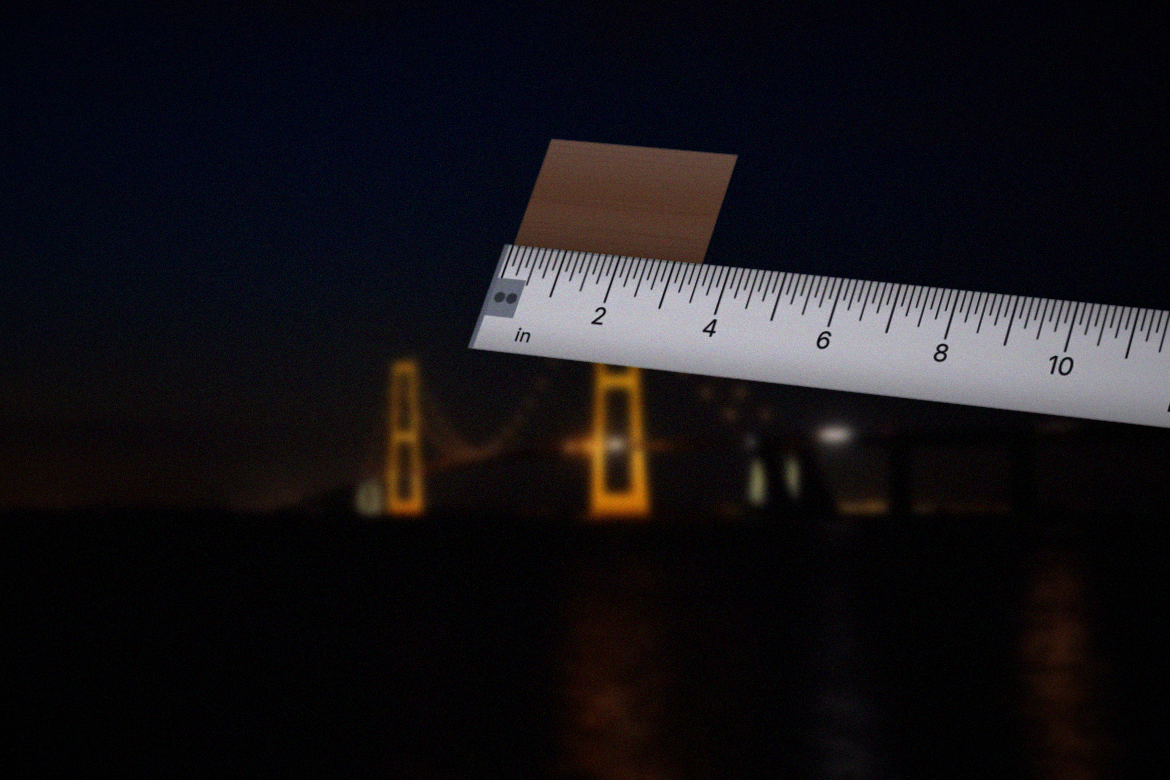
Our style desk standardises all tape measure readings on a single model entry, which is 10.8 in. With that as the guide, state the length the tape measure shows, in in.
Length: 3.5 in
